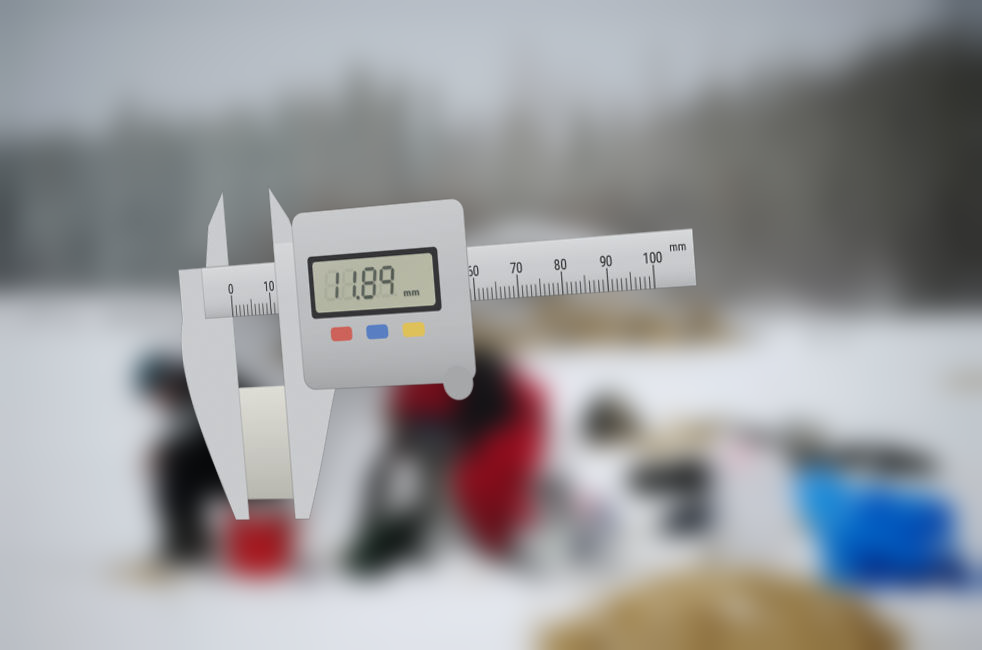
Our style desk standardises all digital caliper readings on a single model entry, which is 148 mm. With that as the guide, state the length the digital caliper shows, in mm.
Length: 11.89 mm
